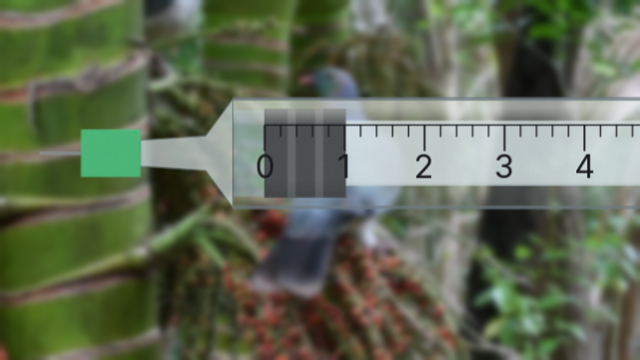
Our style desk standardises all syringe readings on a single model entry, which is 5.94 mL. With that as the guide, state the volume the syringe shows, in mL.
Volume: 0 mL
